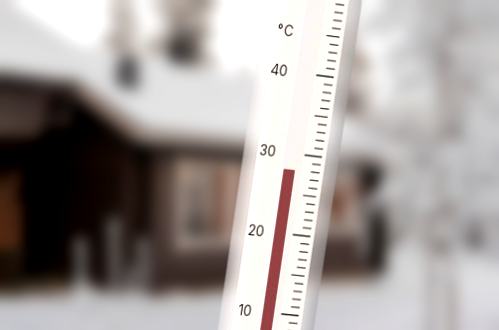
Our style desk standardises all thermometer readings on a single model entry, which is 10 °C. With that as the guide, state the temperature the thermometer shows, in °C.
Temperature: 28 °C
